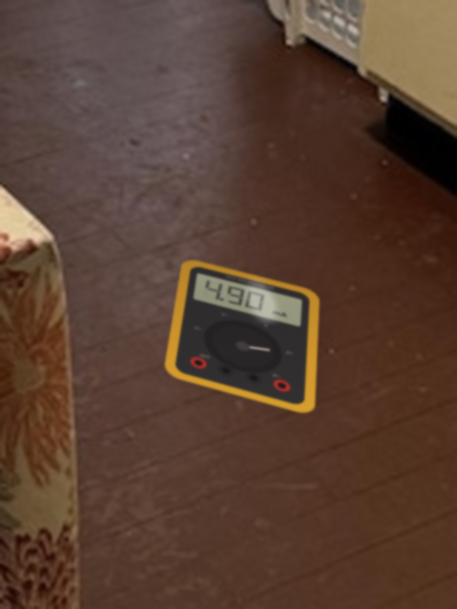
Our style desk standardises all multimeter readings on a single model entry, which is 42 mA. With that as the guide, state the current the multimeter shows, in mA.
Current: 4.90 mA
